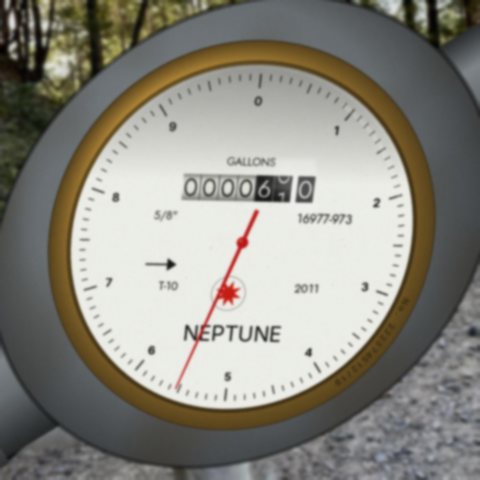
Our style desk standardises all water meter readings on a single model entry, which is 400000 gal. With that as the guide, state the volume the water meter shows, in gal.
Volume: 605.5 gal
